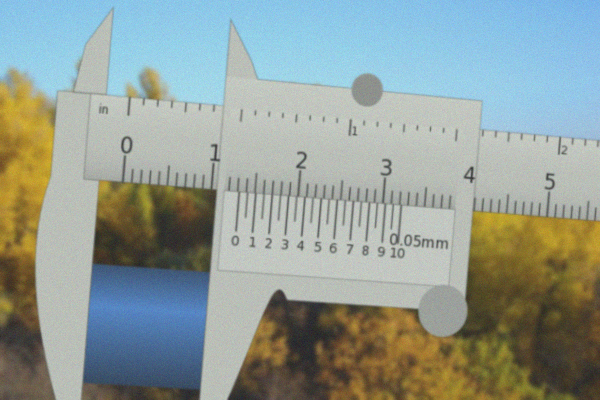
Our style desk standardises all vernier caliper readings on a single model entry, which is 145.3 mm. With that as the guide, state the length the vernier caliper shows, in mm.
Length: 13.2 mm
